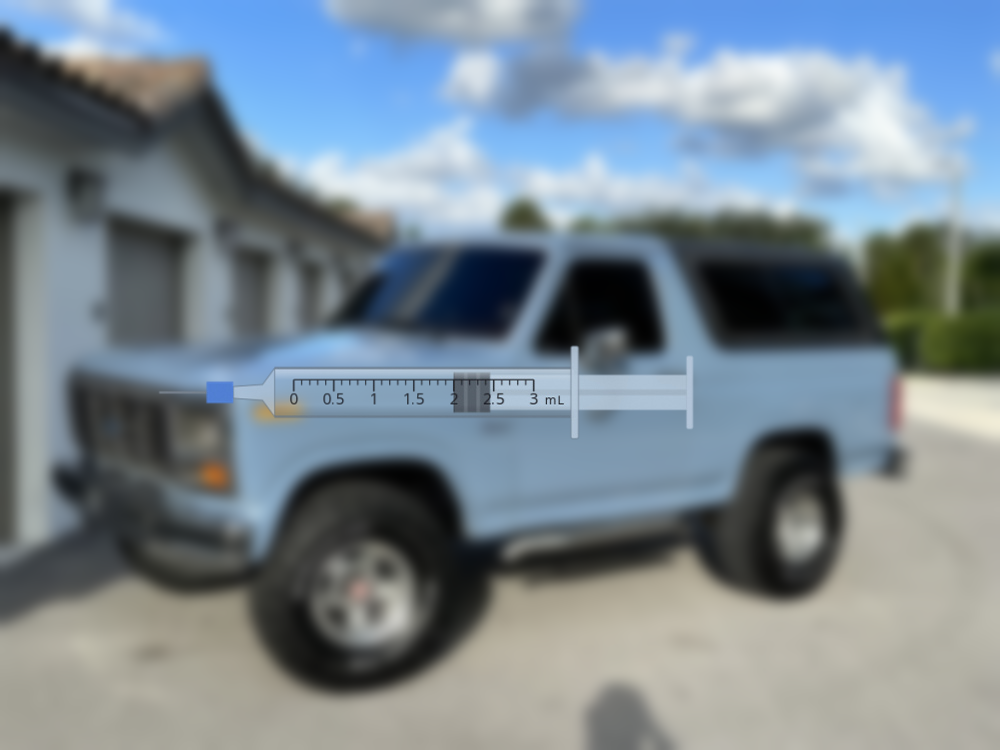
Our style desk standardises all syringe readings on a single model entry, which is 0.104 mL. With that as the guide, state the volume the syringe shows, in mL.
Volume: 2 mL
